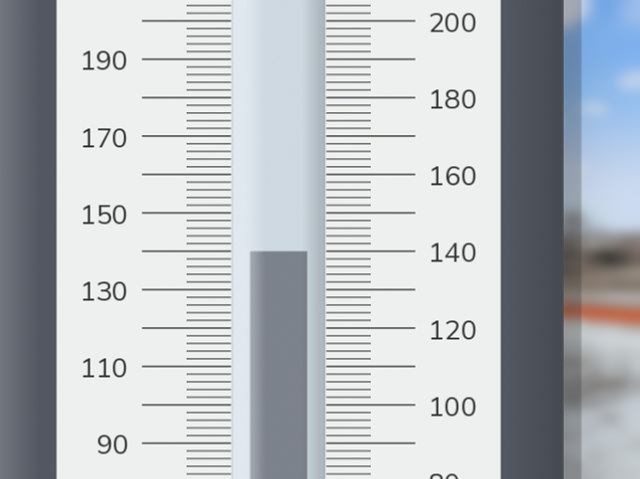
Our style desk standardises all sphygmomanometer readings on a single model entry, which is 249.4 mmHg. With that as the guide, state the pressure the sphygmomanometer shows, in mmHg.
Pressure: 140 mmHg
